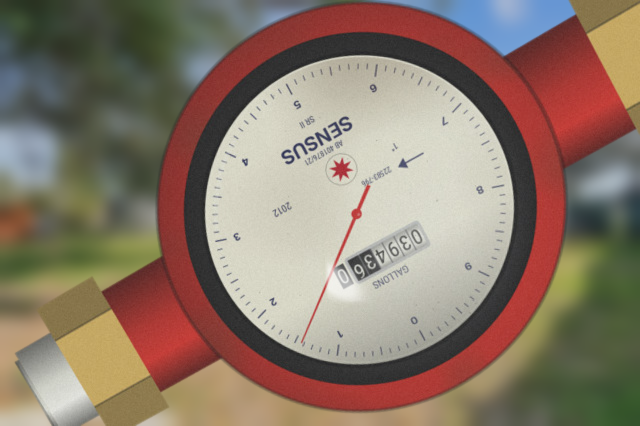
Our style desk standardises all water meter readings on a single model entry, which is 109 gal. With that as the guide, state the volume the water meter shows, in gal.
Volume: 394361.4 gal
